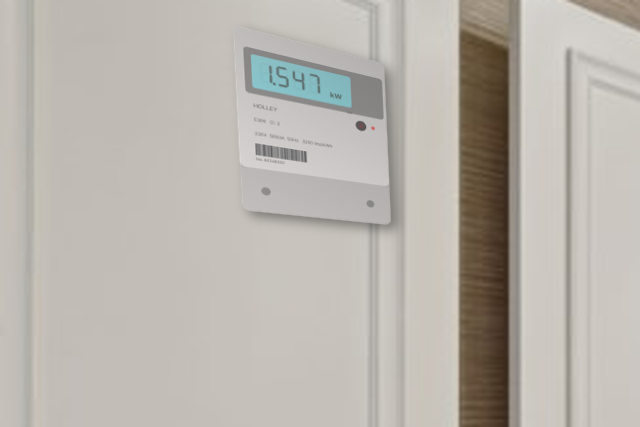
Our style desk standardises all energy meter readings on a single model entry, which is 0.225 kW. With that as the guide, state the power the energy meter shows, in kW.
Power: 1.547 kW
